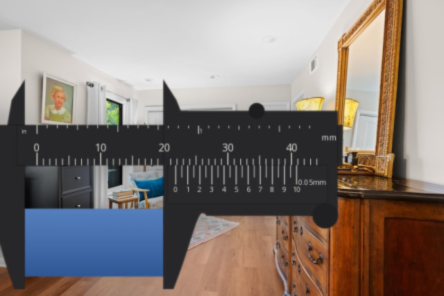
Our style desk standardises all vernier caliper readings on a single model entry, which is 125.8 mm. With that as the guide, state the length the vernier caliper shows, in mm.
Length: 21.8 mm
